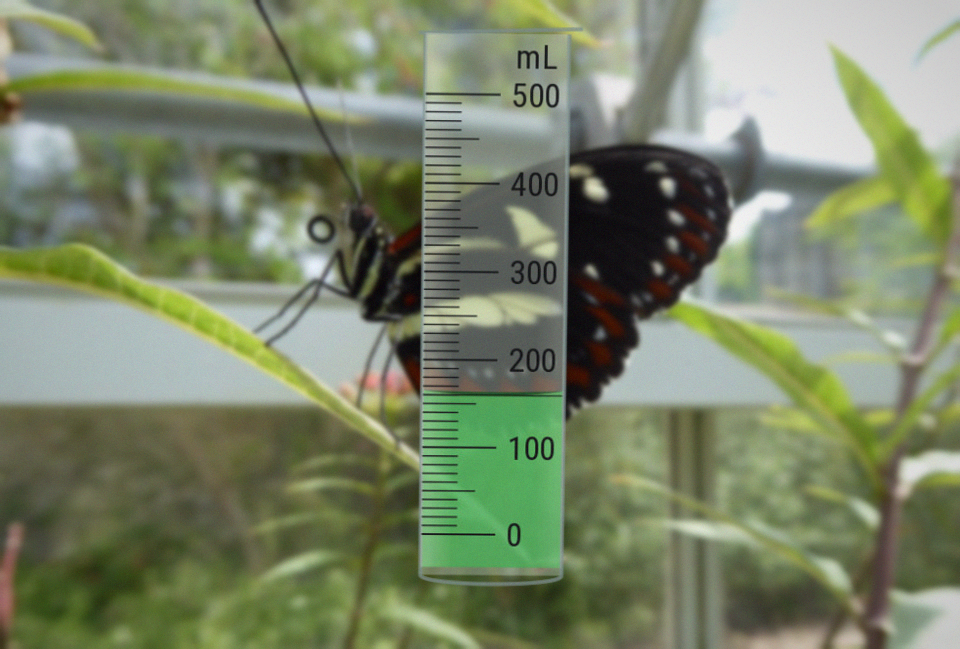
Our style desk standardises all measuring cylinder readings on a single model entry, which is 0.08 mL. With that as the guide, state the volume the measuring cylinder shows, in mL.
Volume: 160 mL
